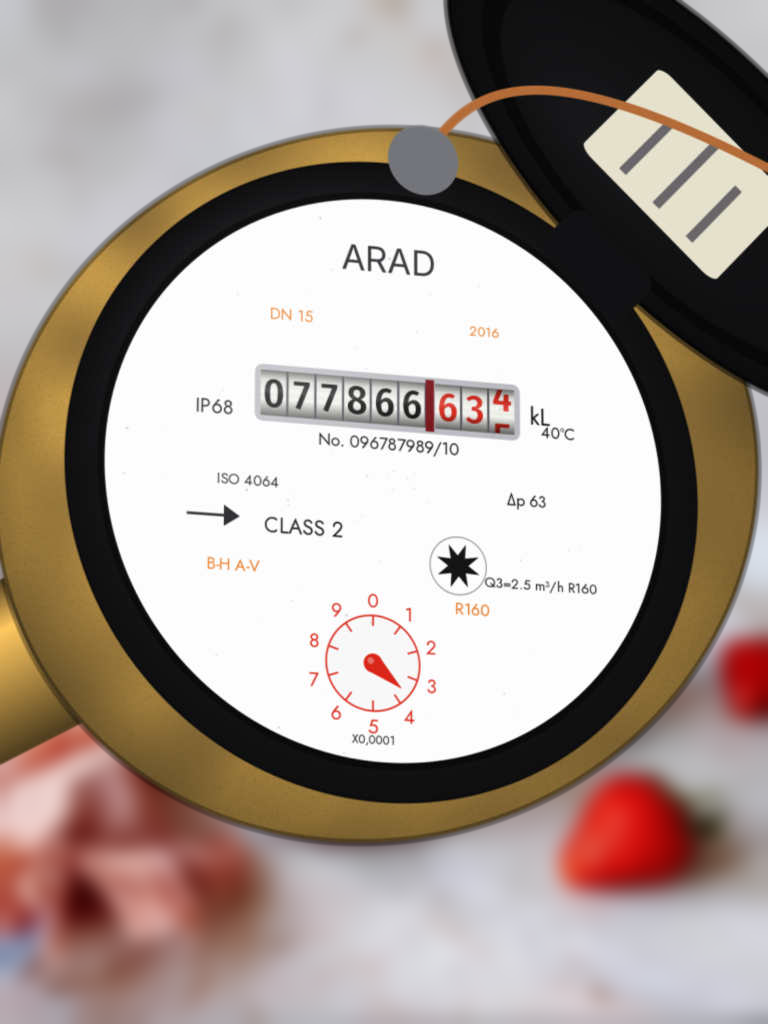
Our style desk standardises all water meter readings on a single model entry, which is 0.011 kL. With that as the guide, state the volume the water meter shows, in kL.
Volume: 77866.6343 kL
